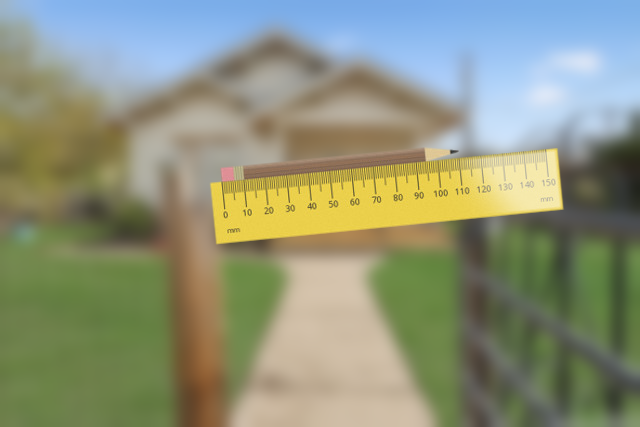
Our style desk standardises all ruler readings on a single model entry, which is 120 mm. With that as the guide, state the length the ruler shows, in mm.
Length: 110 mm
